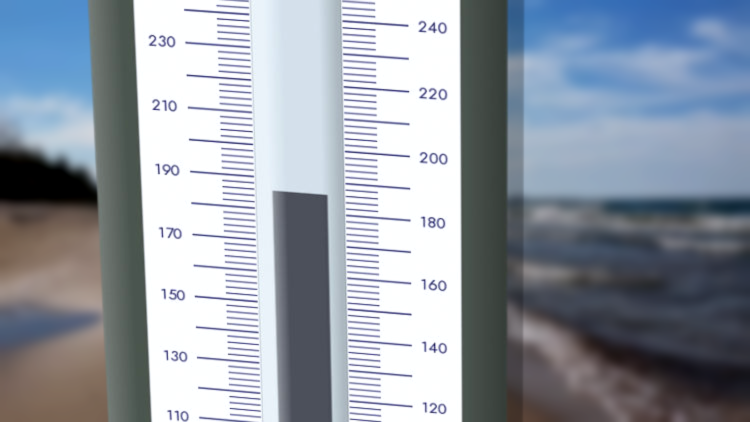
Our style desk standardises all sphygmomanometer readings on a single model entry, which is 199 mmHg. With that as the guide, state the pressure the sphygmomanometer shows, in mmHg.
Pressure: 186 mmHg
